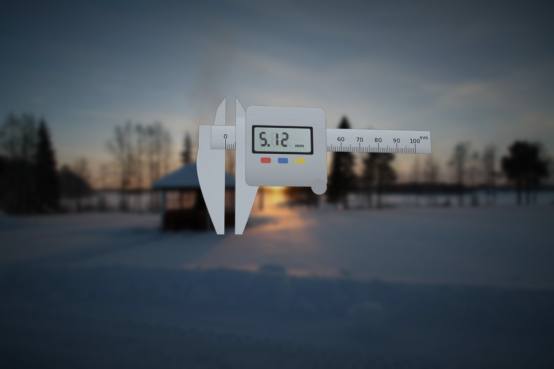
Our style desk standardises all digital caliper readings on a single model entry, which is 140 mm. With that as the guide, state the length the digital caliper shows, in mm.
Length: 5.12 mm
